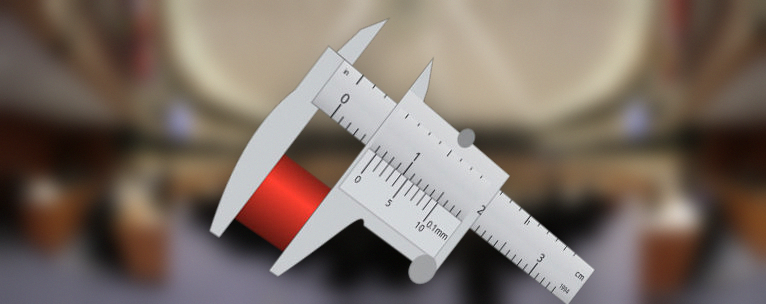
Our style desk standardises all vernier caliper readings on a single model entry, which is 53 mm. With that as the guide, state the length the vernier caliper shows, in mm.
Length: 6.2 mm
